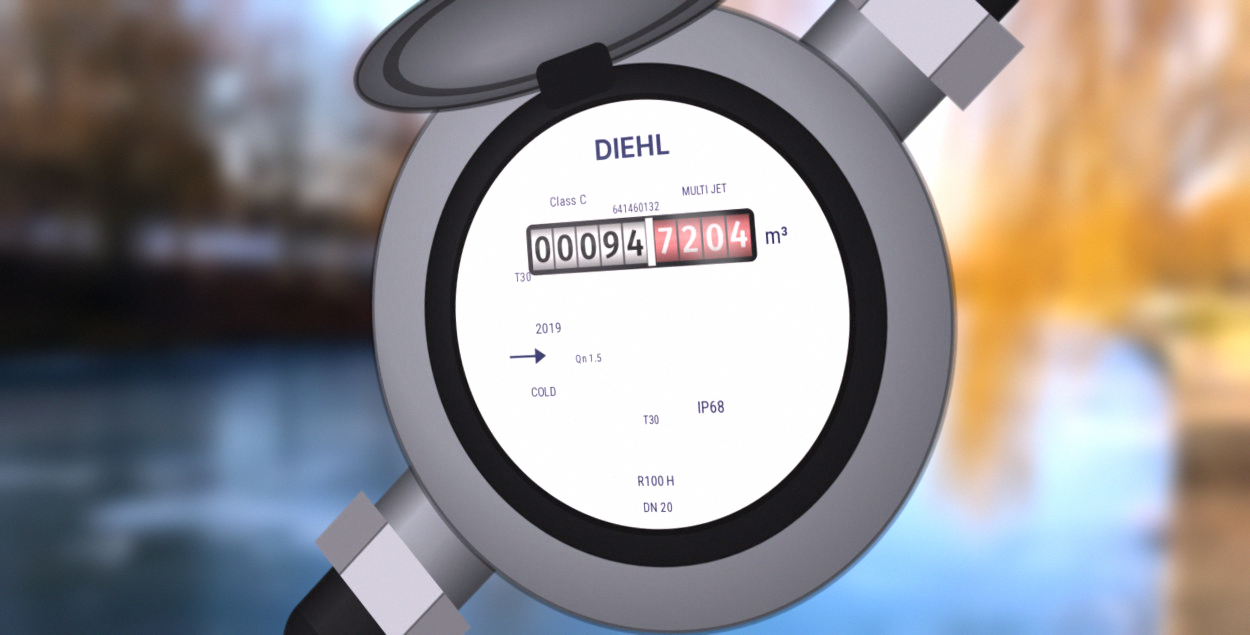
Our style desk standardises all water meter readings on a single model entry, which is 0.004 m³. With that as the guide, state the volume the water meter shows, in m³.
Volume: 94.7204 m³
